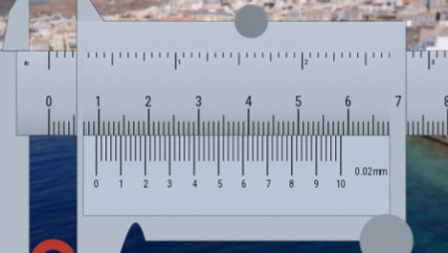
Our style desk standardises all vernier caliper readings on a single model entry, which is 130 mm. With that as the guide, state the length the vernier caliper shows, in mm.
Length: 9.5 mm
